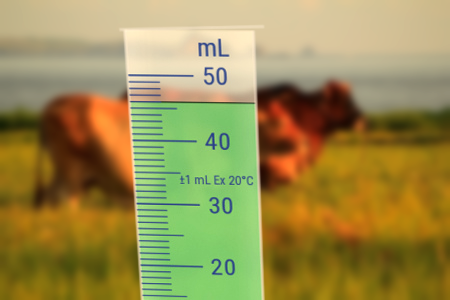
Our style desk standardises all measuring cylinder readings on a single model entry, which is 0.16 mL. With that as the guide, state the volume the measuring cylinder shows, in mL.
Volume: 46 mL
